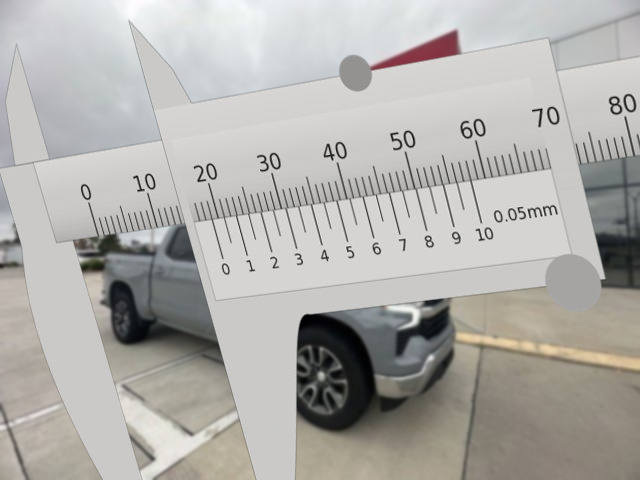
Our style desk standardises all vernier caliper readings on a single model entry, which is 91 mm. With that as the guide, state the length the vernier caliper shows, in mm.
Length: 19.0 mm
